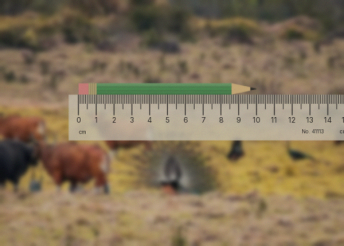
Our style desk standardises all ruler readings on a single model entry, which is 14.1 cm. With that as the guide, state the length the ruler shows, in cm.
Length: 10 cm
